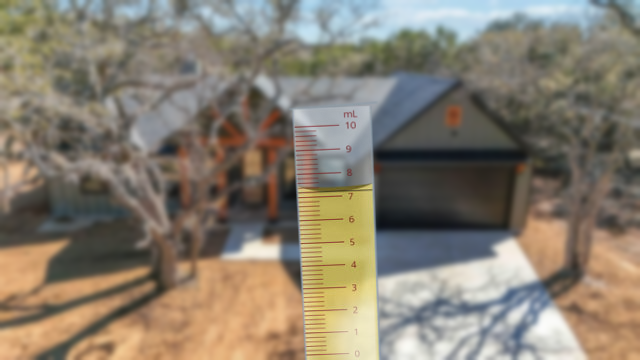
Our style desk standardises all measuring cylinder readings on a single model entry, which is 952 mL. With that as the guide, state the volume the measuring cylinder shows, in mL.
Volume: 7.2 mL
